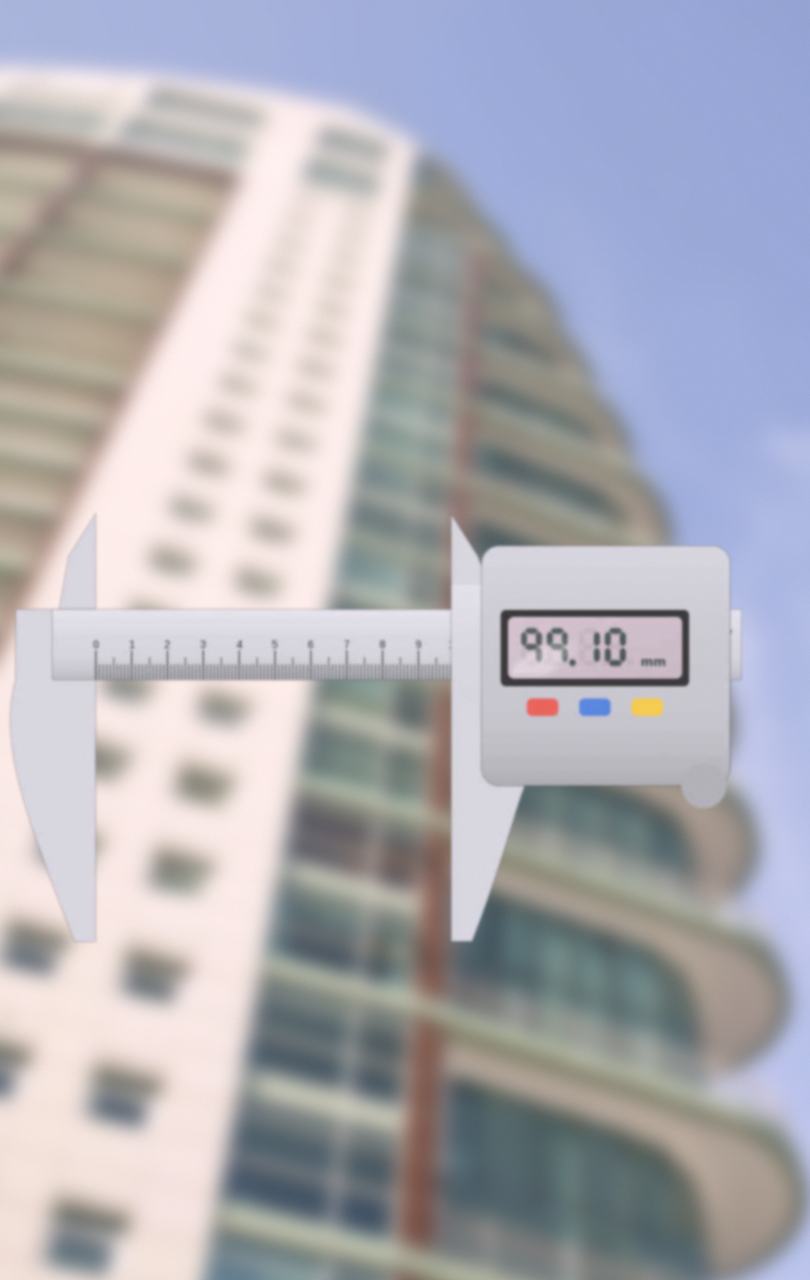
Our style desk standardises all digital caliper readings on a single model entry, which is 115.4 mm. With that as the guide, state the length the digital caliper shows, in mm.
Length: 99.10 mm
